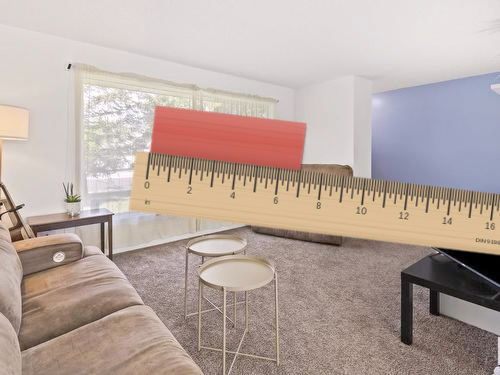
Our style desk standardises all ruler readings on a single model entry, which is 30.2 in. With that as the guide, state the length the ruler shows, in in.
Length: 7 in
